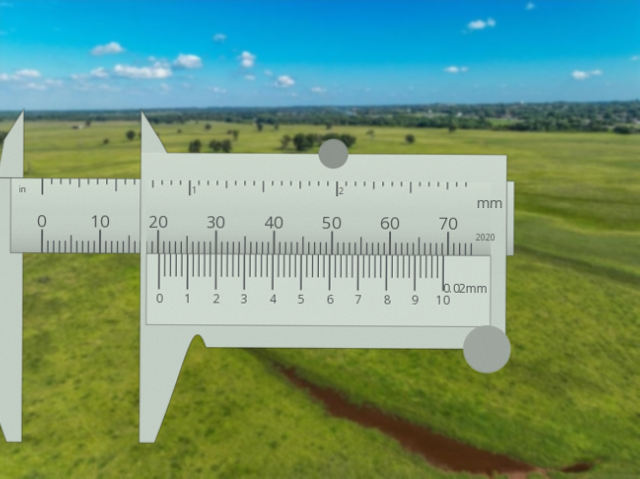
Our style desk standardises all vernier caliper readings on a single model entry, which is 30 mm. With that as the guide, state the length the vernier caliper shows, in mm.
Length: 20.2 mm
